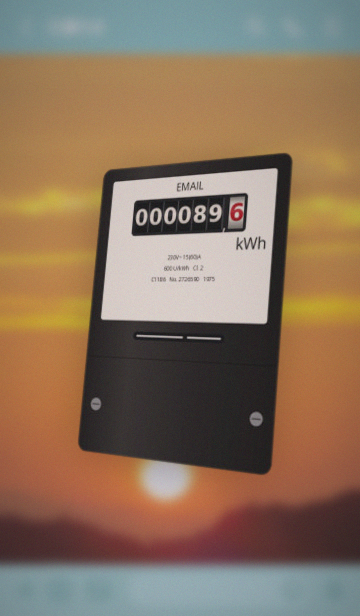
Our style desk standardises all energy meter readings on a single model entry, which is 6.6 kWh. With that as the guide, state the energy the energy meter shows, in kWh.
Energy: 89.6 kWh
